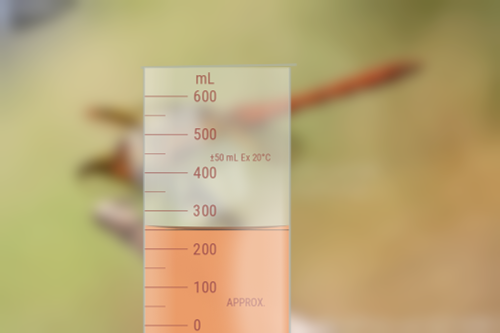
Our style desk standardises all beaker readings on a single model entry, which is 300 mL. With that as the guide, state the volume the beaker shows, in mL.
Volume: 250 mL
